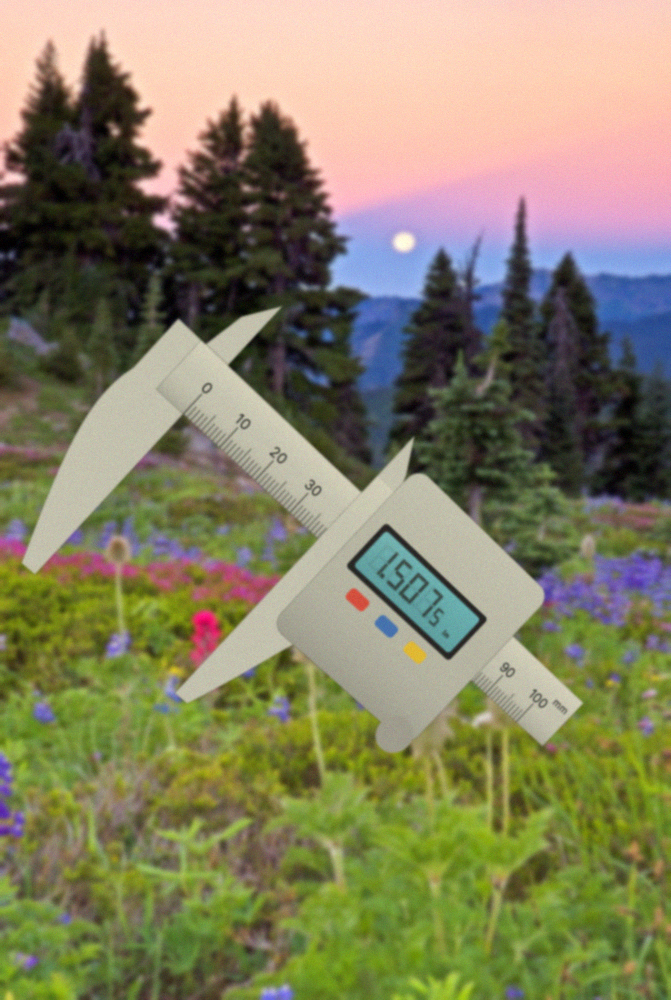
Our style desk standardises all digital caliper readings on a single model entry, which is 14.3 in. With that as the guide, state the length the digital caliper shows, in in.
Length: 1.5075 in
